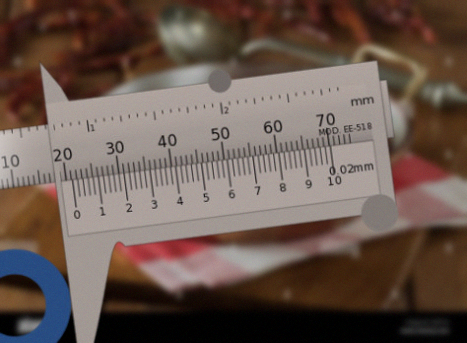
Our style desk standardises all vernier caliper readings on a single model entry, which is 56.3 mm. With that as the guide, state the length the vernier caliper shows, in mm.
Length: 21.2 mm
